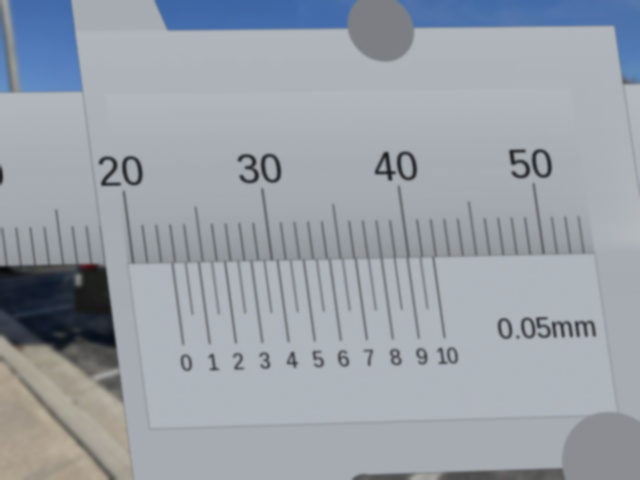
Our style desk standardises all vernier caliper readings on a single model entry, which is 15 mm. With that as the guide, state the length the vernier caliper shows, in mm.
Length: 22.8 mm
